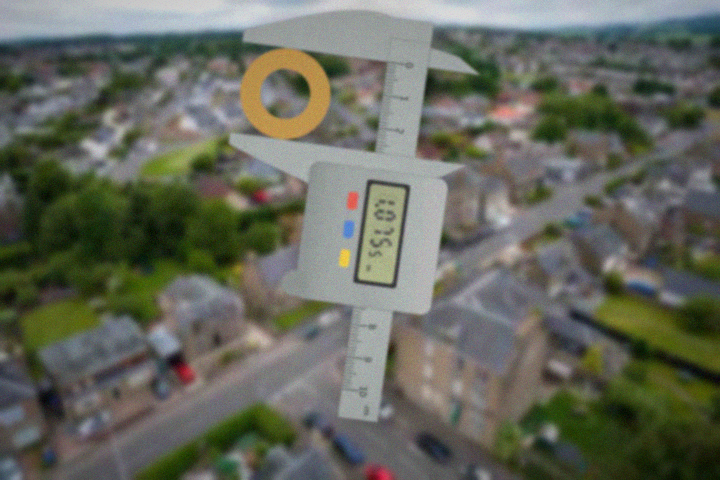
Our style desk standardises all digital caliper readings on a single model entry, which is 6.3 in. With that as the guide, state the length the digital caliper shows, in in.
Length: 1.0755 in
